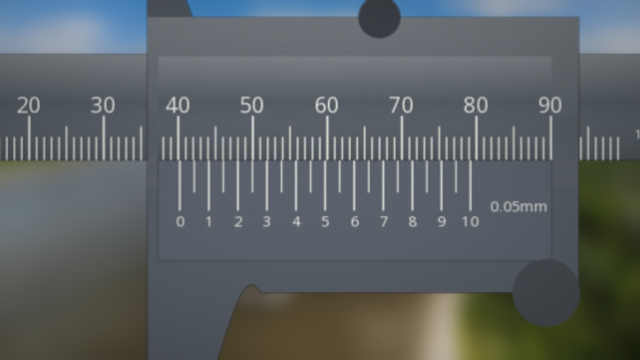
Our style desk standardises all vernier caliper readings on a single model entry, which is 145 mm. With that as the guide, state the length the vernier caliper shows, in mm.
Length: 40.2 mm
